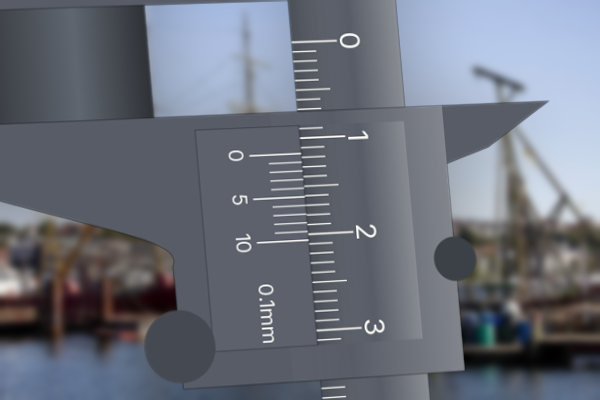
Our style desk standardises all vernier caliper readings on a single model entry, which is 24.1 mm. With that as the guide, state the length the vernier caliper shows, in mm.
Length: 11.6 mm
